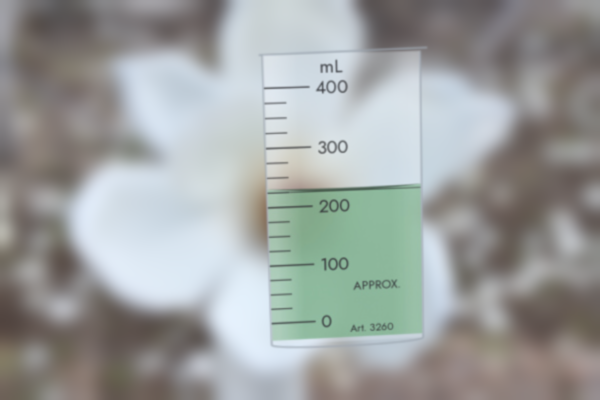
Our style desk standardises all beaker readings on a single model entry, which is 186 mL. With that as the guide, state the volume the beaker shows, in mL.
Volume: 225 mL
